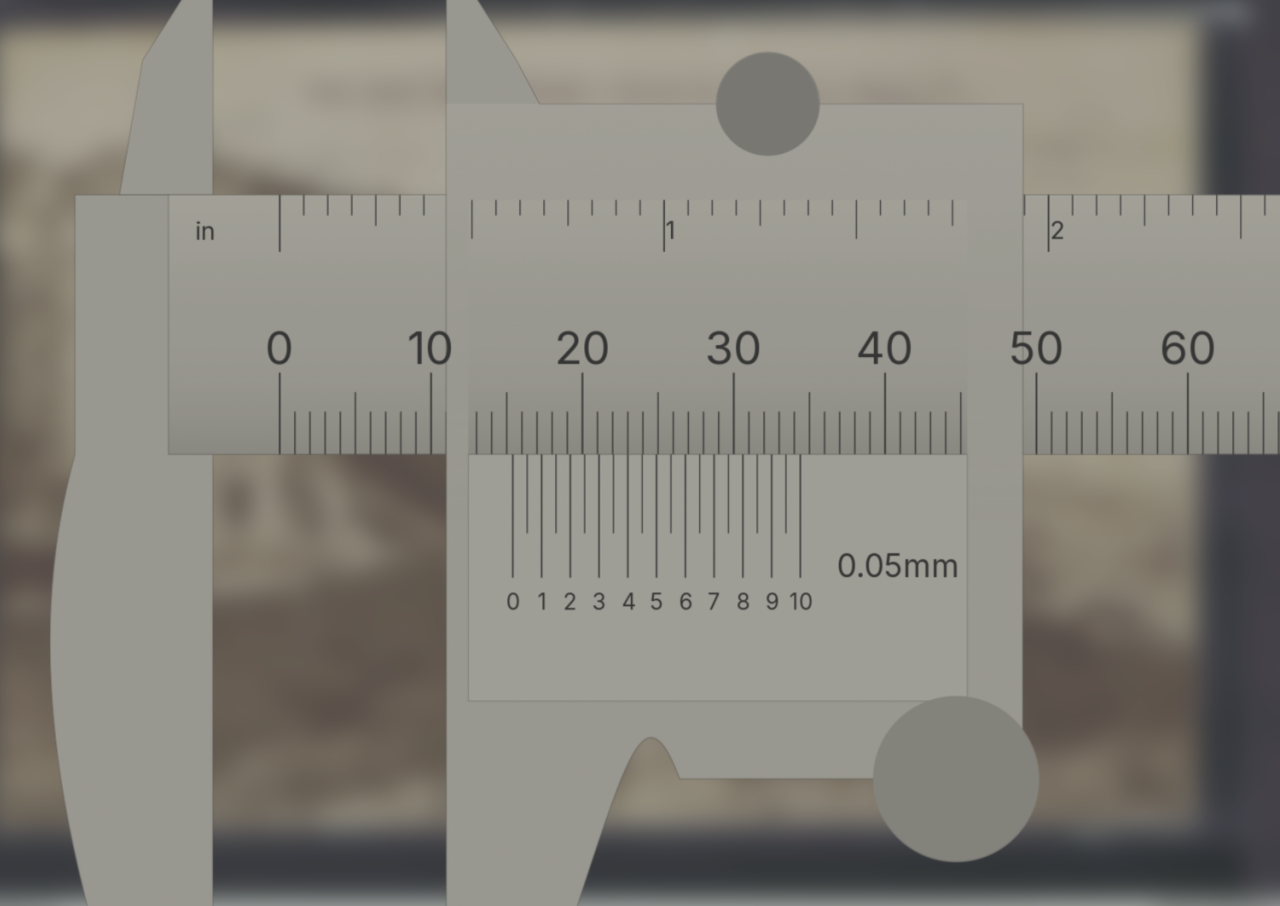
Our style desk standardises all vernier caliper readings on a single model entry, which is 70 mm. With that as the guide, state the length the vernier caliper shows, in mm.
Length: 15.4 mm
